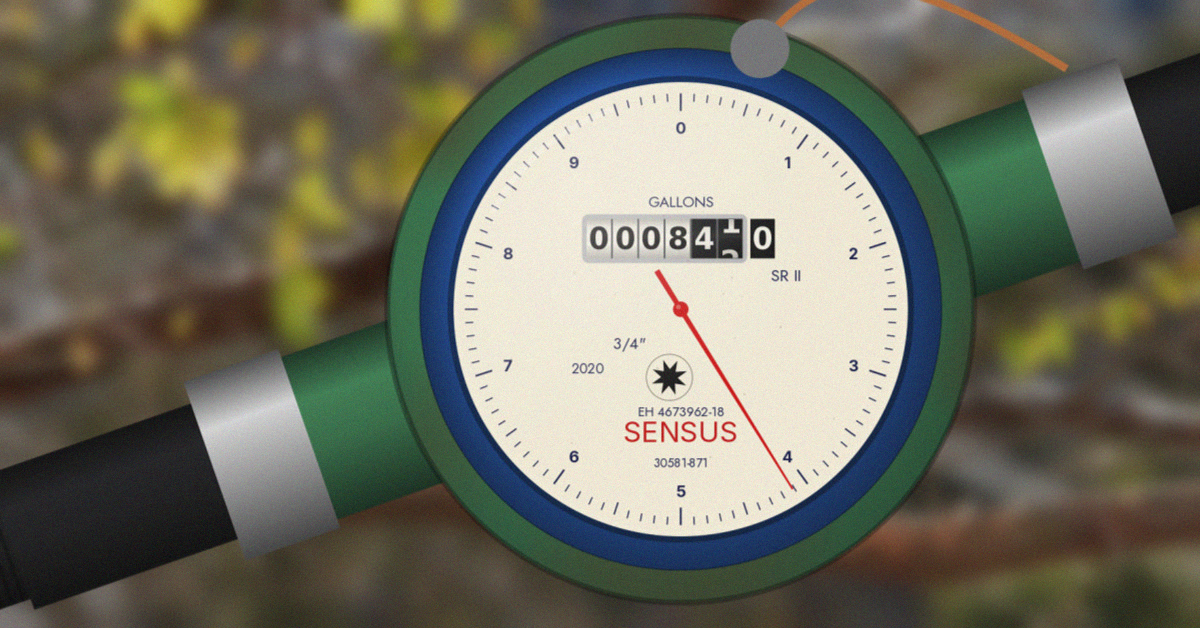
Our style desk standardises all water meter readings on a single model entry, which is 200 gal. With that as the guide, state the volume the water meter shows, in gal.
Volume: 8414.1 gal
